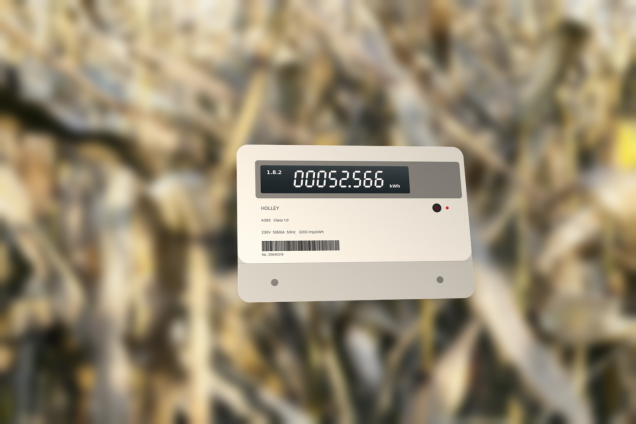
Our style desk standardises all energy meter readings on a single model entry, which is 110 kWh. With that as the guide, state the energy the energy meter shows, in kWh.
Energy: 52.566 kWh
